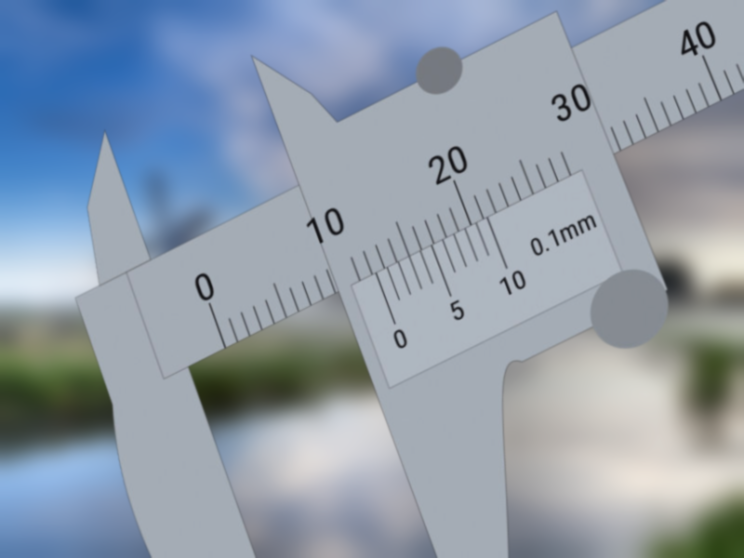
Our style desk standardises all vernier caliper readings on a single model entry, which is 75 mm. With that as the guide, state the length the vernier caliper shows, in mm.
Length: 12.3 mm
